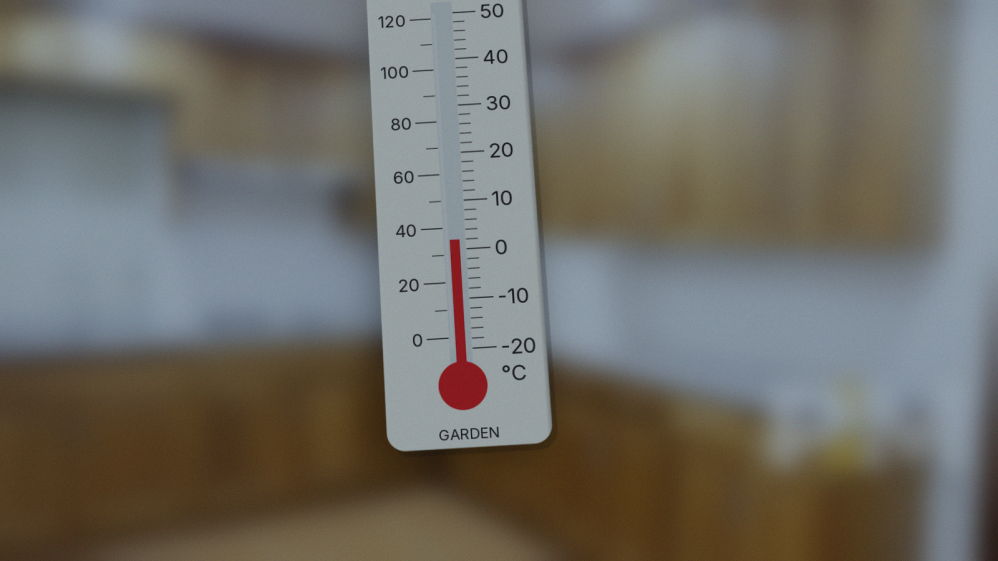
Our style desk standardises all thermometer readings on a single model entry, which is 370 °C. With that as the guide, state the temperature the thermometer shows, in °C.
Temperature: 2 °C
